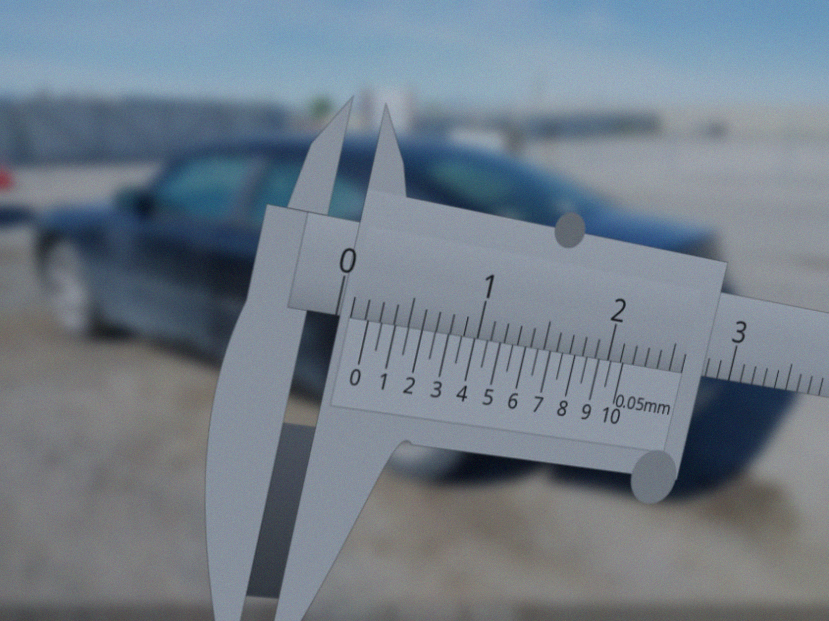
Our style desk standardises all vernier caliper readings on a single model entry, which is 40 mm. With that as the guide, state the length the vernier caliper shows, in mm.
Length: 2.2 mm
